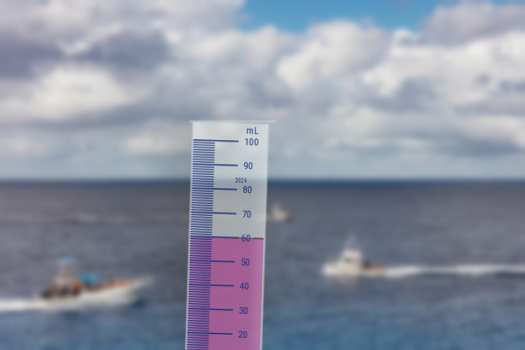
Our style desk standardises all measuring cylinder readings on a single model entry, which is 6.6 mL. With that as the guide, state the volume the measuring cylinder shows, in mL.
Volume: 60 mL
